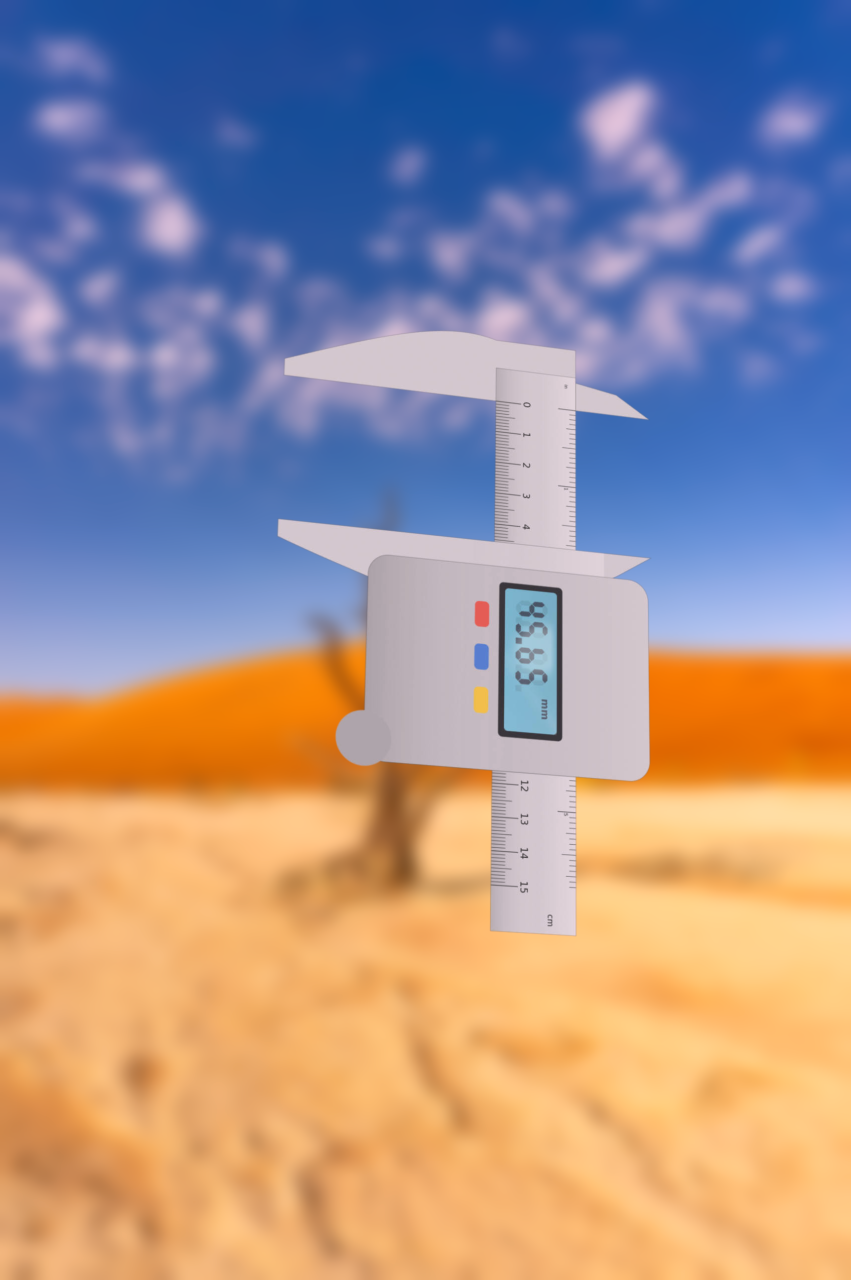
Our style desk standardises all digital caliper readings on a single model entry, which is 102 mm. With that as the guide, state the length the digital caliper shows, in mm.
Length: 45.65 mm
